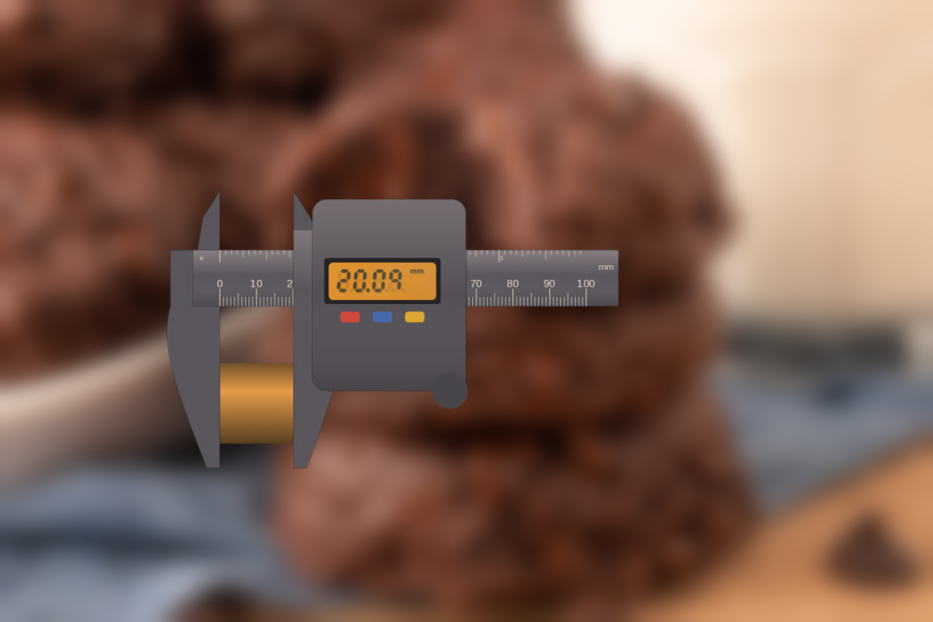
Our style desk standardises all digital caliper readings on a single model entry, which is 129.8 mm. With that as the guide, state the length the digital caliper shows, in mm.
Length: 20.09 mm
